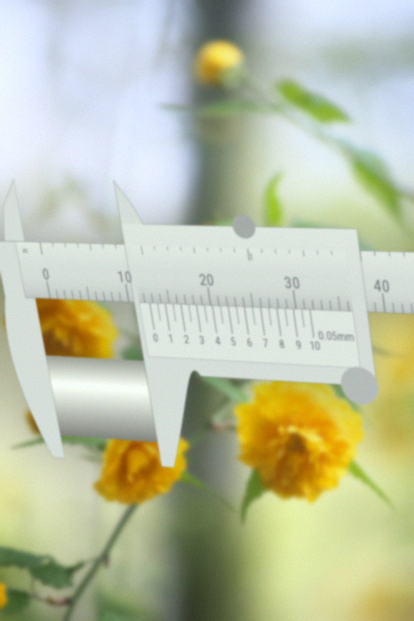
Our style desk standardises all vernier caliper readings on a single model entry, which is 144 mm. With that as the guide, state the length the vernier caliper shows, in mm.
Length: 12.6 mm
